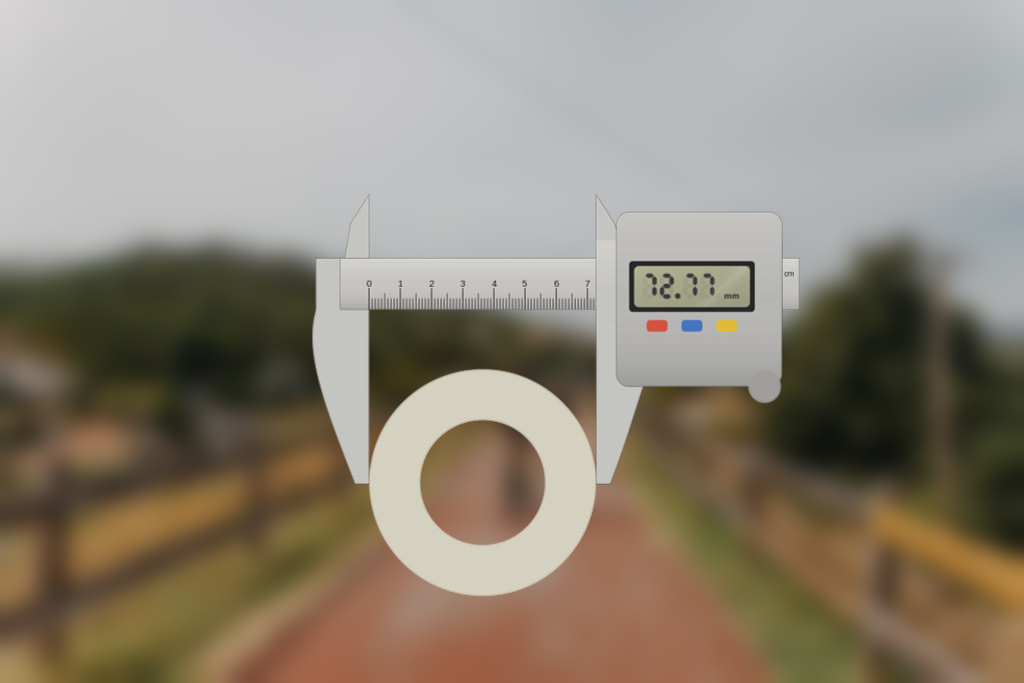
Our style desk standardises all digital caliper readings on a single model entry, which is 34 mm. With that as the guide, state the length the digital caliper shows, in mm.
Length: 72.77 mm
